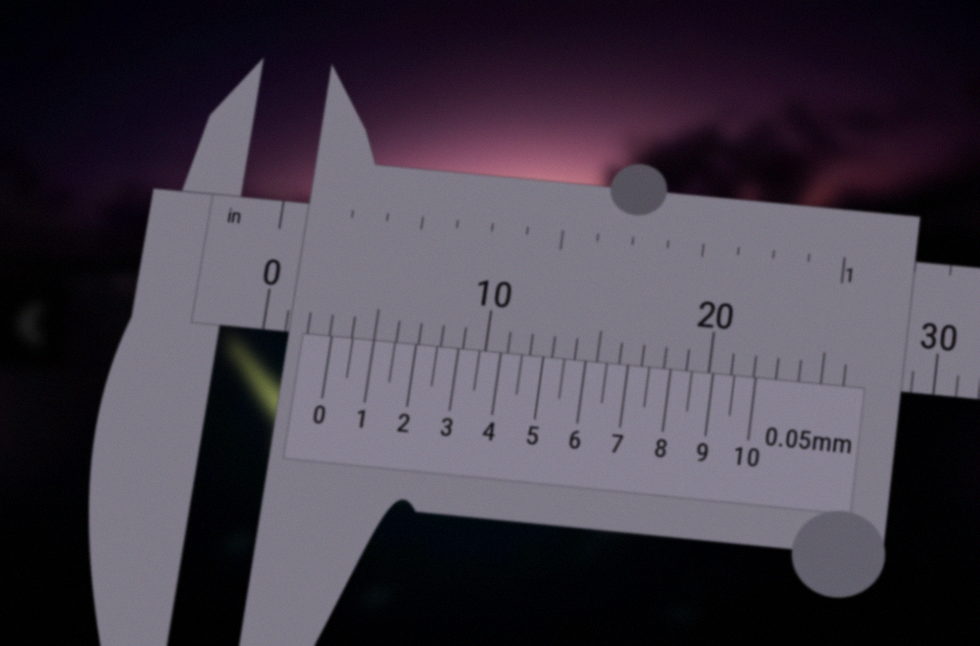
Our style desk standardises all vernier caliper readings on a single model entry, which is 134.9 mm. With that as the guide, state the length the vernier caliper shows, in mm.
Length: 3.1 mm
